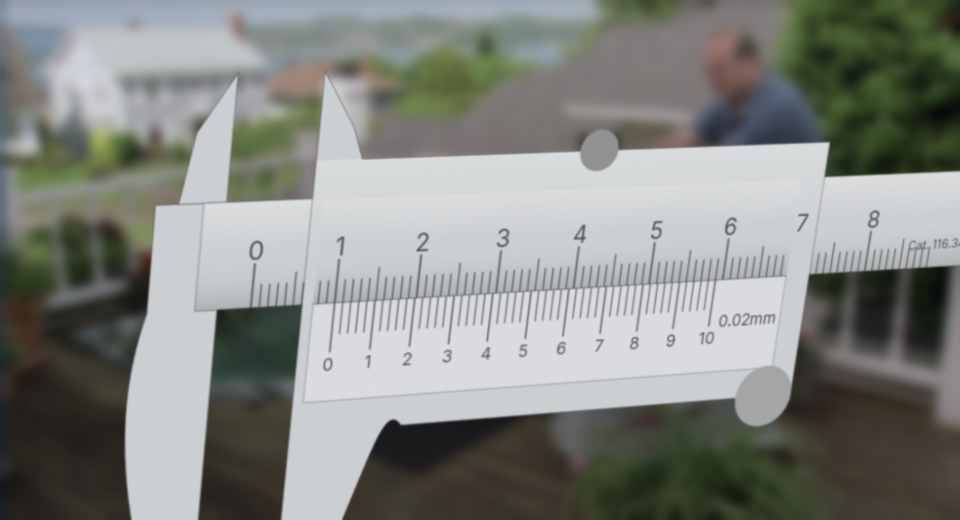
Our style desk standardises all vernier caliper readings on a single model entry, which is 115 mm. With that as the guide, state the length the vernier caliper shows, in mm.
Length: 10.0 mm
